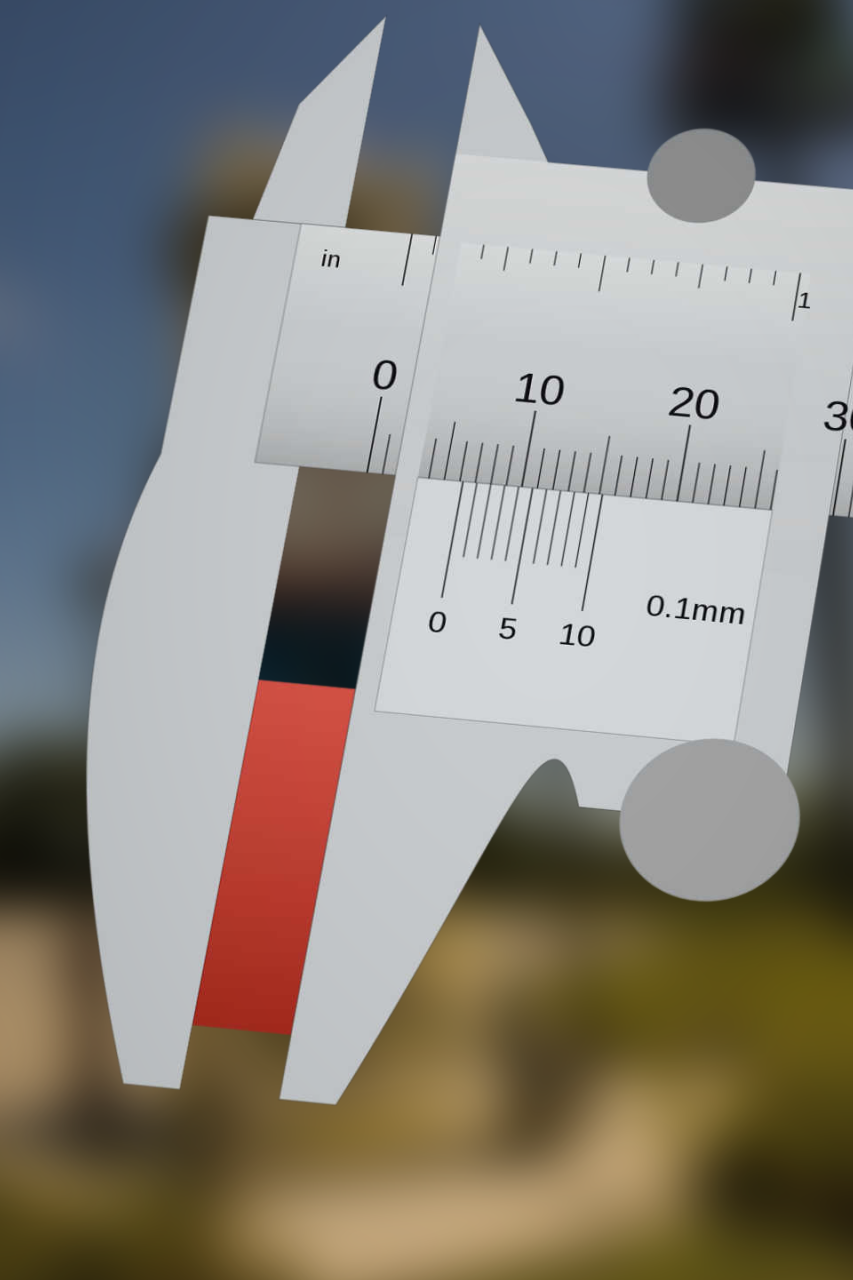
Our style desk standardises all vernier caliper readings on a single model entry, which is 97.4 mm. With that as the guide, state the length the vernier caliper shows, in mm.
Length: 6.2 mm
